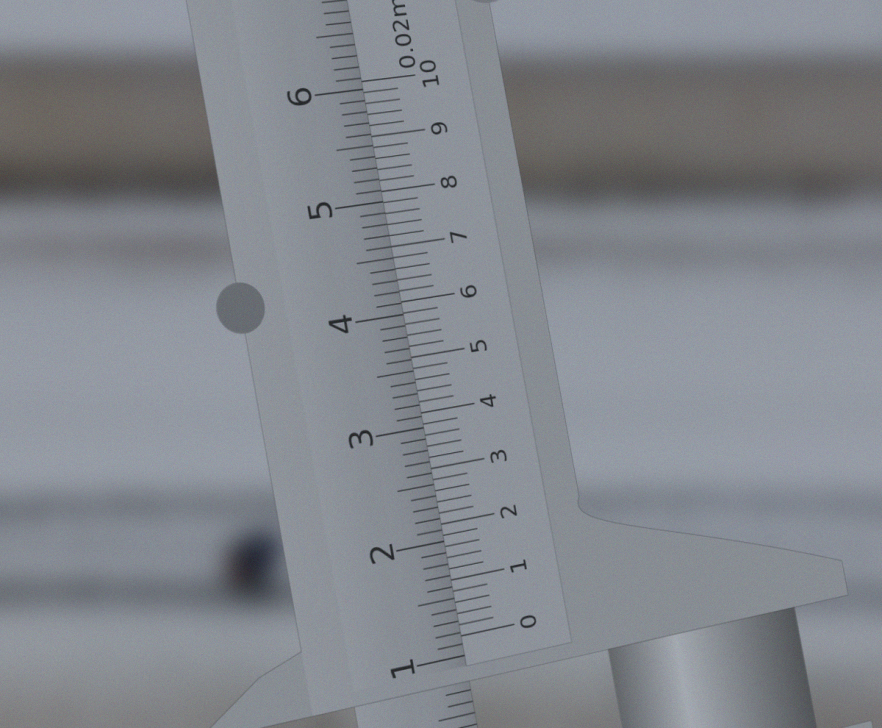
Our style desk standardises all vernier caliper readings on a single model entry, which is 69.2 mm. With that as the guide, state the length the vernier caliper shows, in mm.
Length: 11.7 mm
